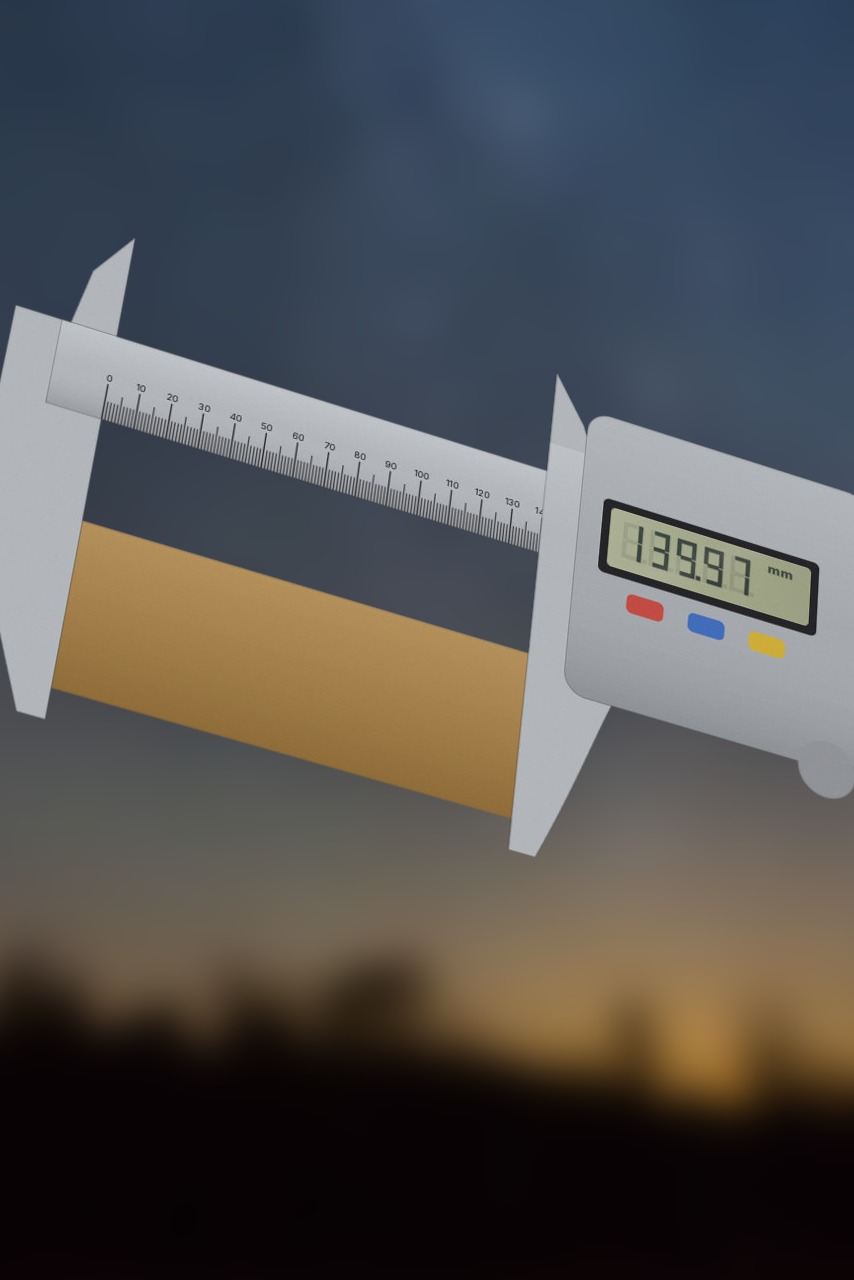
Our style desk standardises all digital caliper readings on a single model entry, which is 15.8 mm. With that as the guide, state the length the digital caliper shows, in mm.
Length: 139.97 mm
